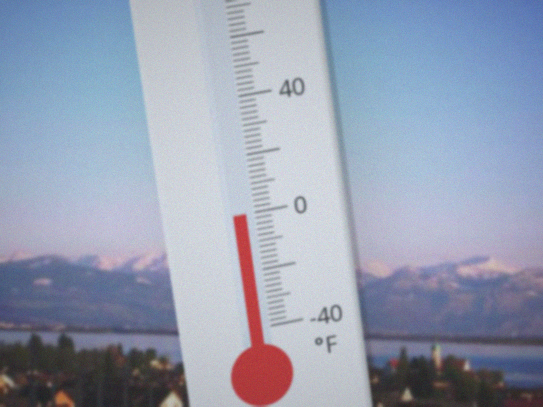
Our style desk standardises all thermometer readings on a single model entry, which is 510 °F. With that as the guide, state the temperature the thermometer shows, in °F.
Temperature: 0 °F
